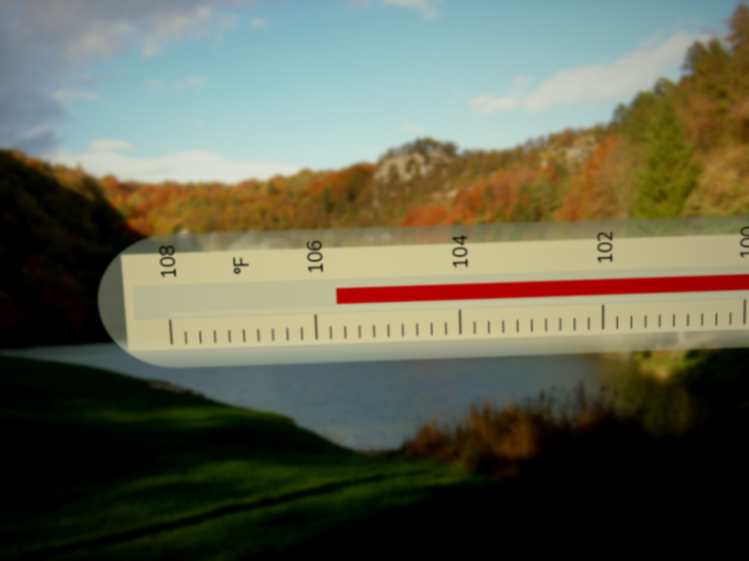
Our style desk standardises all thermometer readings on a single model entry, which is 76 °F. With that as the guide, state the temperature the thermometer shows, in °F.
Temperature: 105.7 °F
